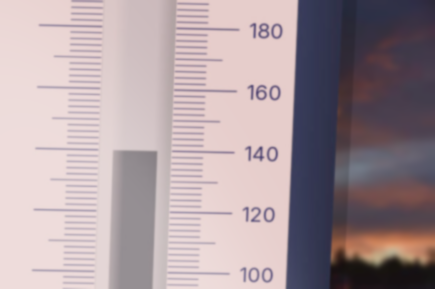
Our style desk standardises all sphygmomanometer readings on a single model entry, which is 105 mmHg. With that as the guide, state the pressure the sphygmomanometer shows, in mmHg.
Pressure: 140 mmHg
